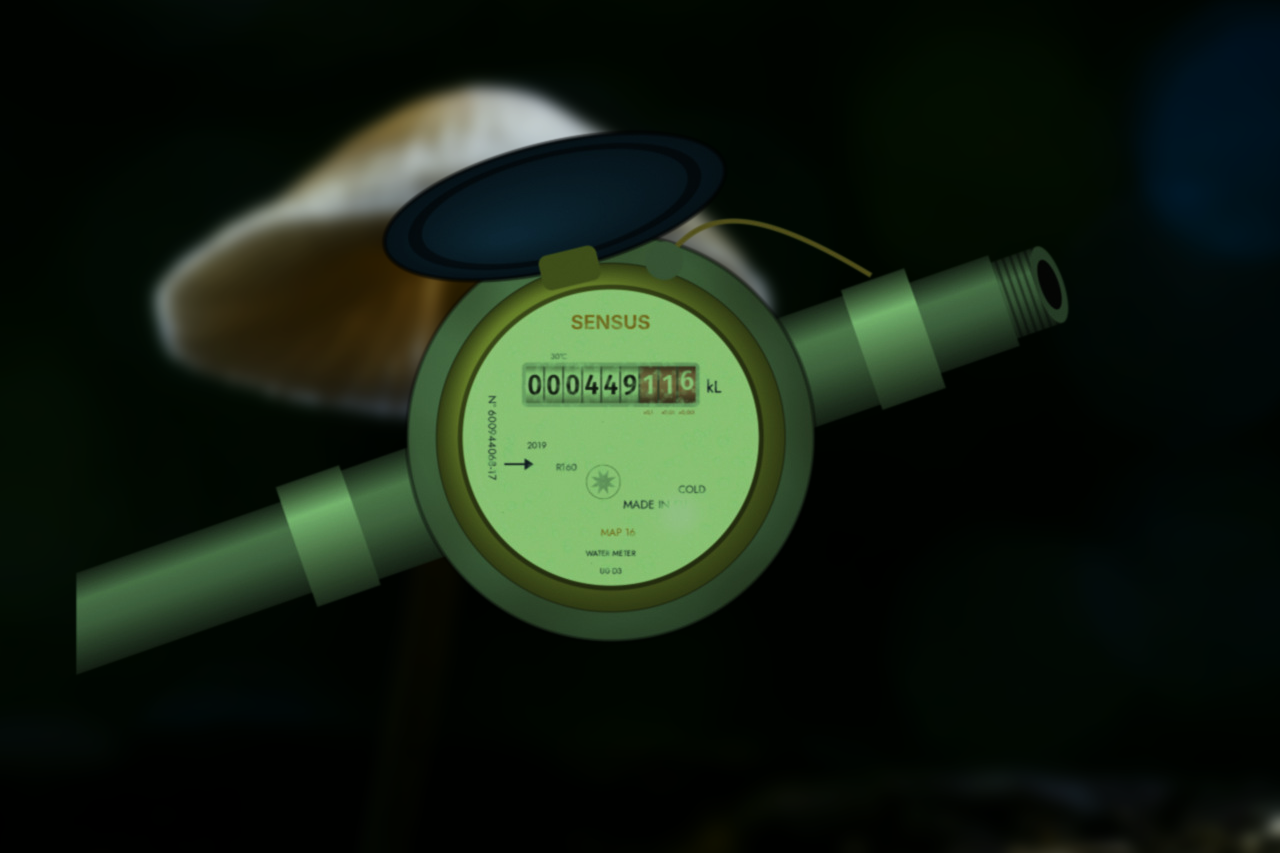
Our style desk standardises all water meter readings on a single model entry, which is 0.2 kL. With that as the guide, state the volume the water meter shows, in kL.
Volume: 449.116 kL
